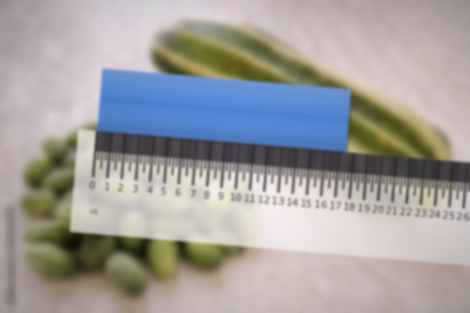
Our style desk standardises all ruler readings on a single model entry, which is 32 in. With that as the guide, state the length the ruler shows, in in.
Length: 17.5 in
